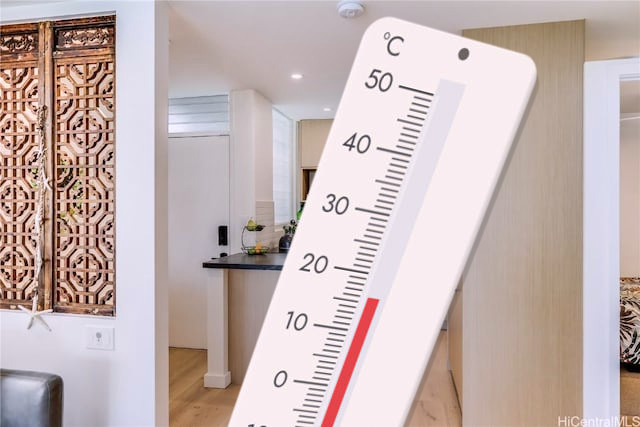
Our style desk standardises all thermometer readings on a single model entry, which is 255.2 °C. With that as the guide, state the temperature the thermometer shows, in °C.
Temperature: 16 °C
